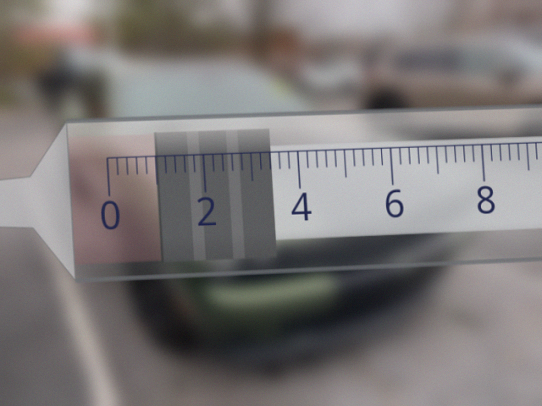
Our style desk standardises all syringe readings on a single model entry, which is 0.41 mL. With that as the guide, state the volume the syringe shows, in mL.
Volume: 1 mL
